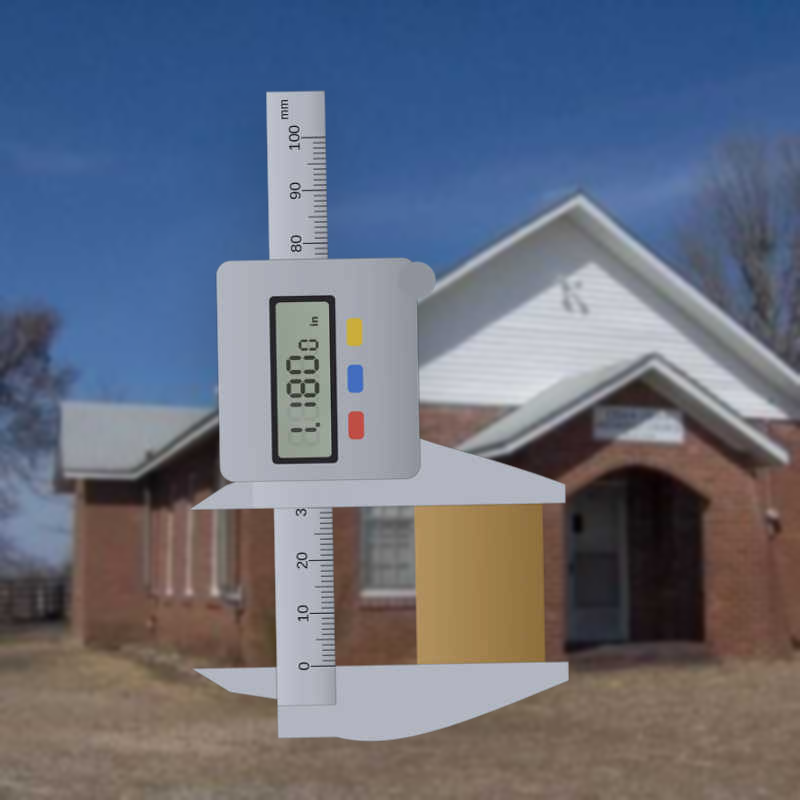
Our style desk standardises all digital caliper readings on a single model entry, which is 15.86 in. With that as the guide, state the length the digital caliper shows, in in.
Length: 1.1800 in
